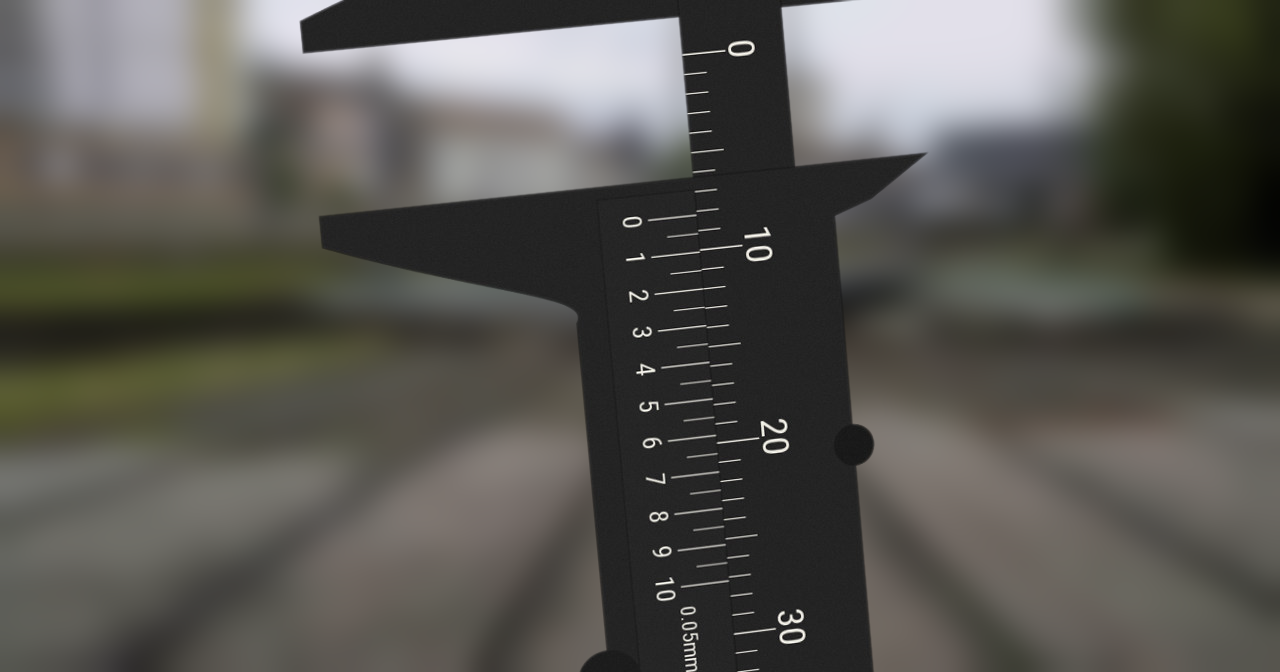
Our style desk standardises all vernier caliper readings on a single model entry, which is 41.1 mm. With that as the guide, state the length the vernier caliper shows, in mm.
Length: 8.2 mm
